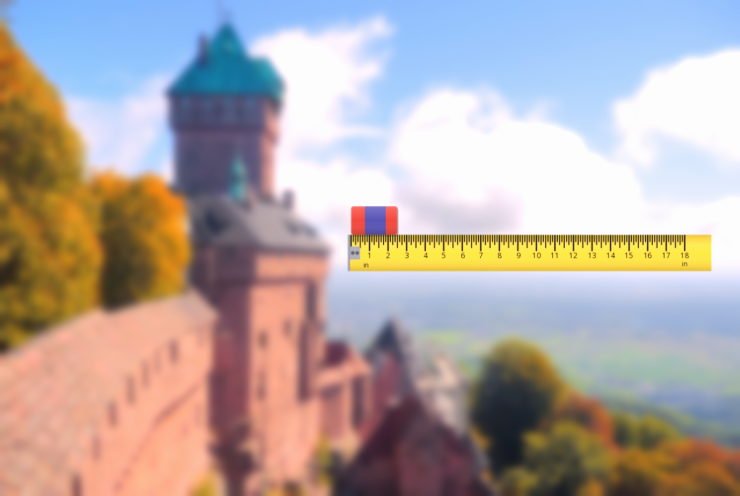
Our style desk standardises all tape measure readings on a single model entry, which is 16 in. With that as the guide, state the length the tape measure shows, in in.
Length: 2.5 in
